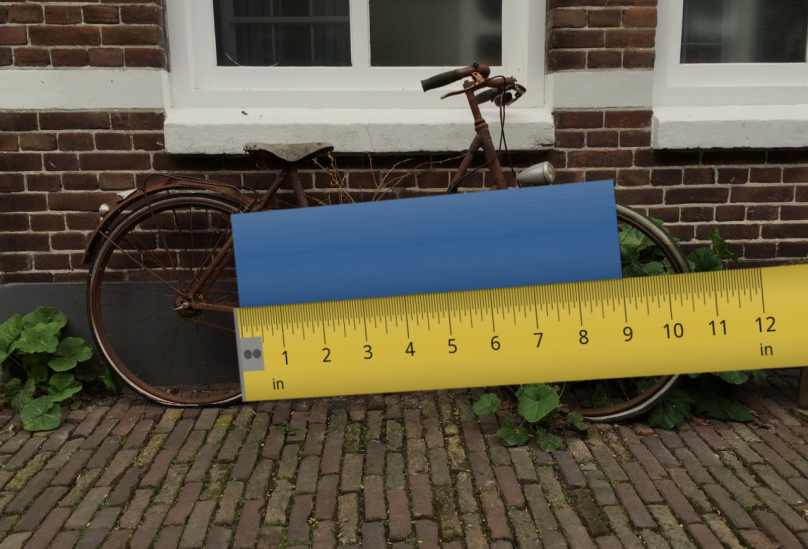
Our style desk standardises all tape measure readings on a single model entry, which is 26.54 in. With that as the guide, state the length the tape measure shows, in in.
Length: 9 in
